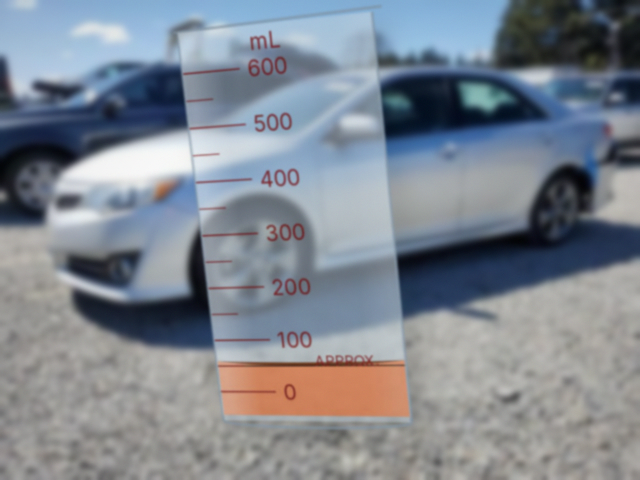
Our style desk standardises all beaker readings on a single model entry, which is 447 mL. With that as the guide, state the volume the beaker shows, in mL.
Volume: 50 mL
